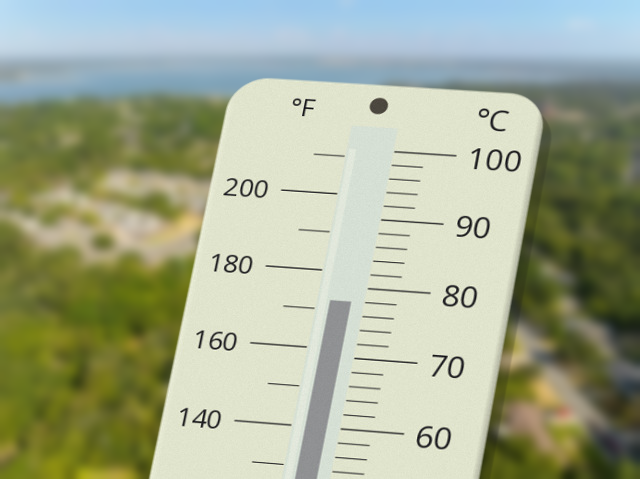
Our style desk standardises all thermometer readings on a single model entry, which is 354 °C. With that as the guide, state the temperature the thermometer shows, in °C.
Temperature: 78 °C
